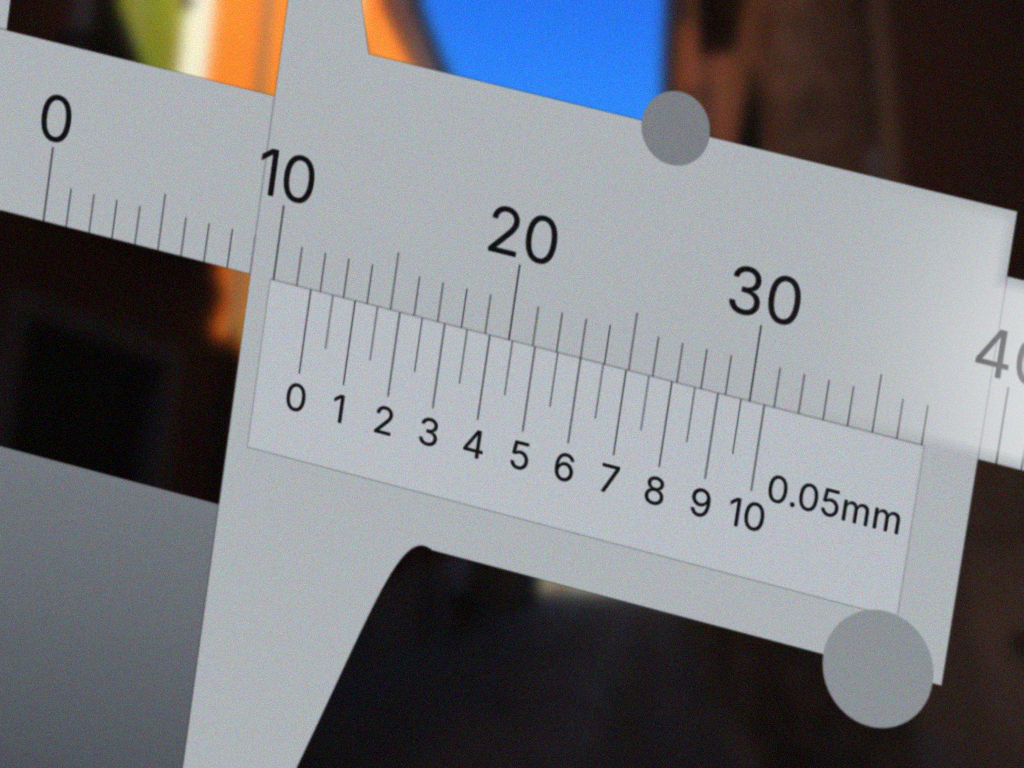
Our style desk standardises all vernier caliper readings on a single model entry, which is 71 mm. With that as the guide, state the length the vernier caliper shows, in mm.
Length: 11.6 mm
